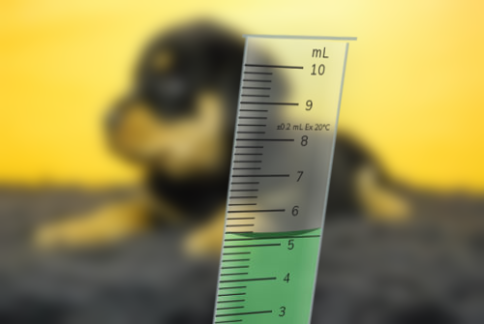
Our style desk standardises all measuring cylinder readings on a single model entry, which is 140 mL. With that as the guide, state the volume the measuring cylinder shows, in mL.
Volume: 5.2 mL
